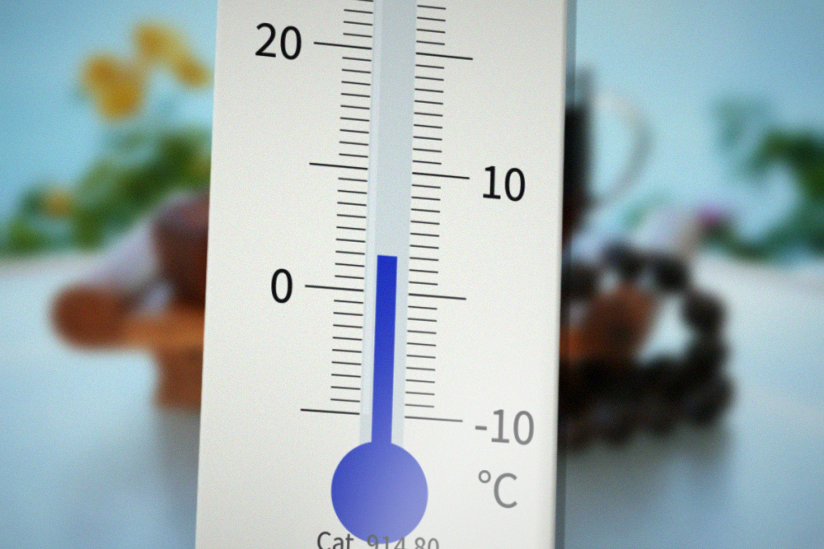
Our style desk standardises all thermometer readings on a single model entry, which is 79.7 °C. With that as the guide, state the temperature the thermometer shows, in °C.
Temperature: 3 °C
